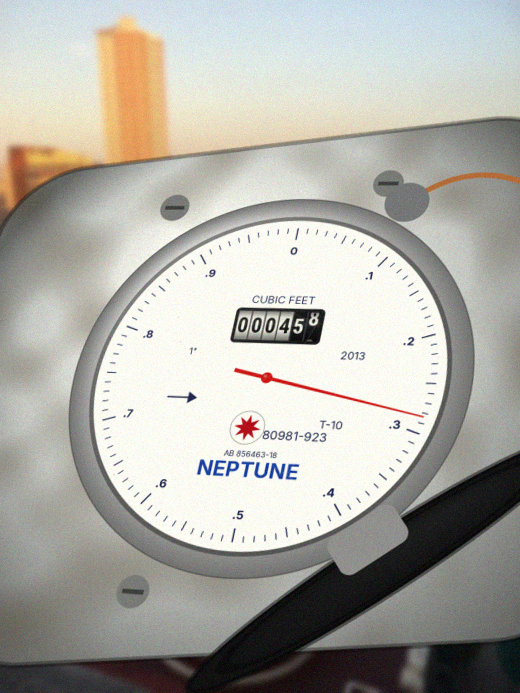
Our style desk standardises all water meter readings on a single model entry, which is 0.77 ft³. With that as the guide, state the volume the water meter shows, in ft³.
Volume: 458.28 ft³
